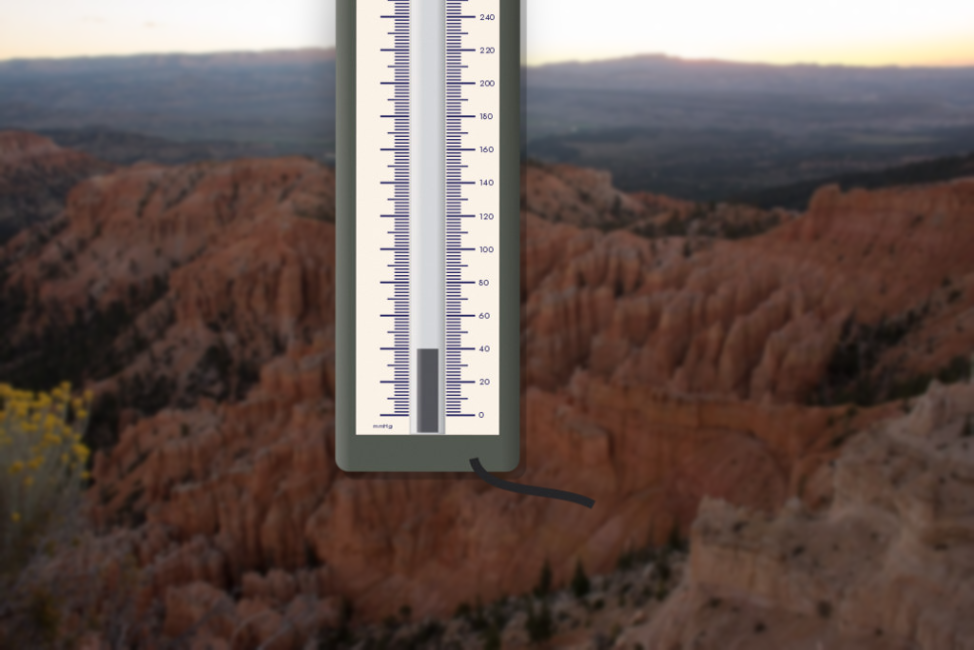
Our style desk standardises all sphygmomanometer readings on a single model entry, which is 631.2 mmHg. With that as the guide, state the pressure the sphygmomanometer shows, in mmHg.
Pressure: 40 mmHg
